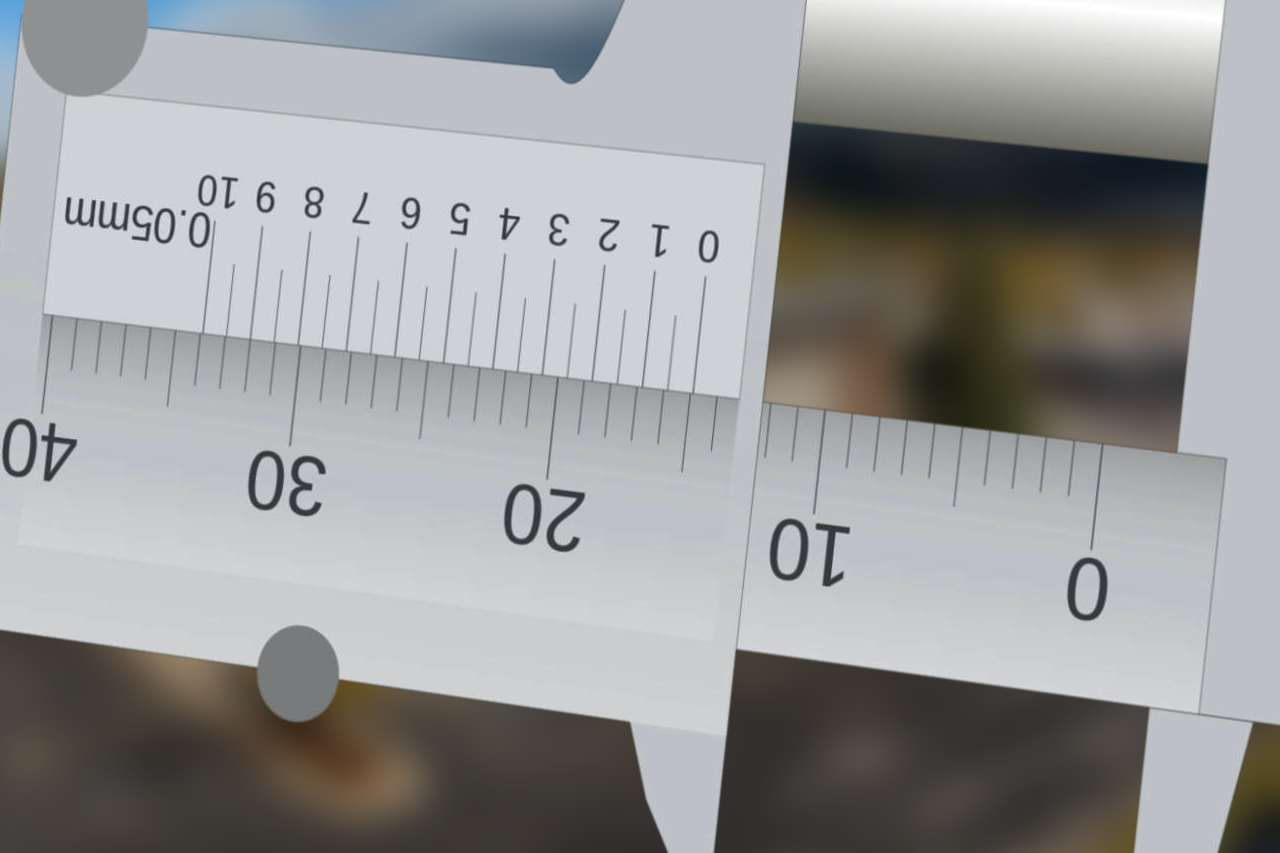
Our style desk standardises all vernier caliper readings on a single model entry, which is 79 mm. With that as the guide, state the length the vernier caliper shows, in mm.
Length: 14.9 mm
